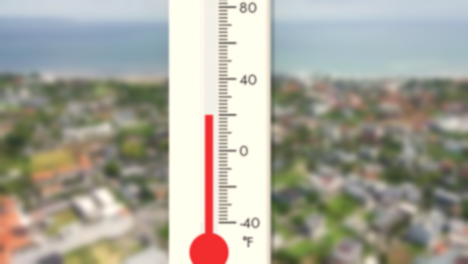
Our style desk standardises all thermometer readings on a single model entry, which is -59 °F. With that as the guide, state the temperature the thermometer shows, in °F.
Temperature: 20 °F
